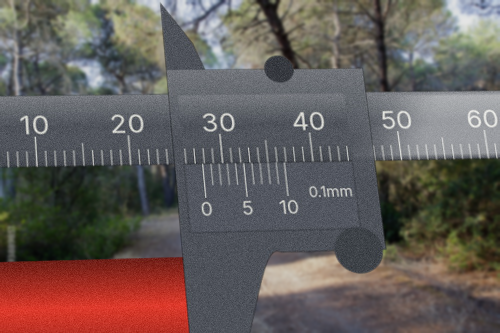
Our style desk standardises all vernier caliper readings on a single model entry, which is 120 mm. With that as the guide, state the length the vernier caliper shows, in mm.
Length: 27.8 mm
